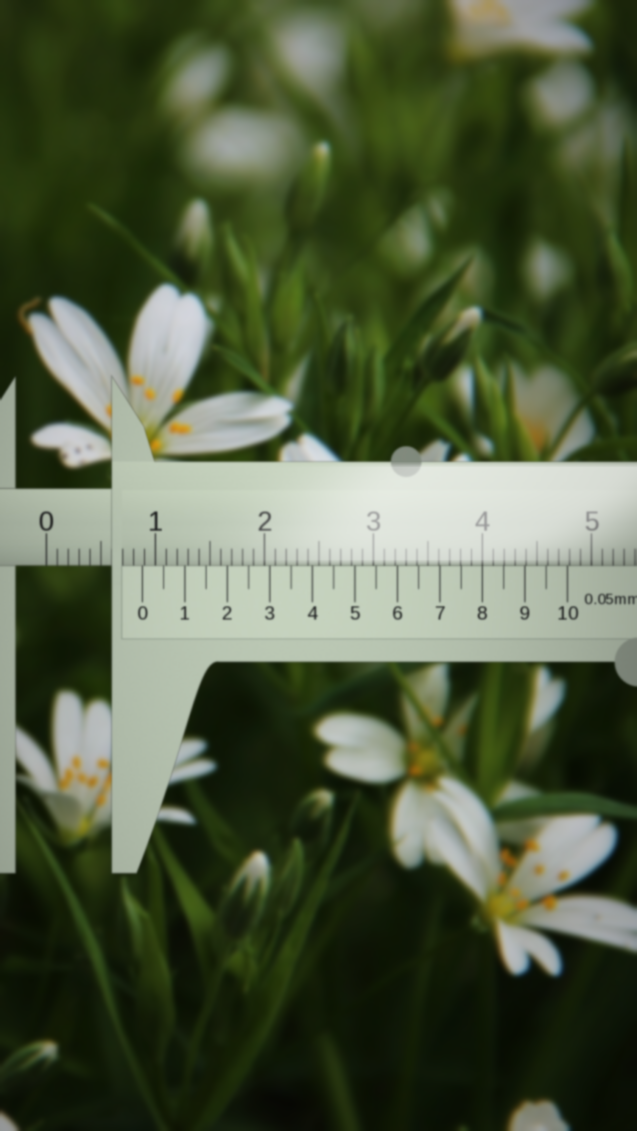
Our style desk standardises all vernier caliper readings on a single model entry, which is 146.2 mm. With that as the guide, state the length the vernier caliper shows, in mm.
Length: 8.8 mm
